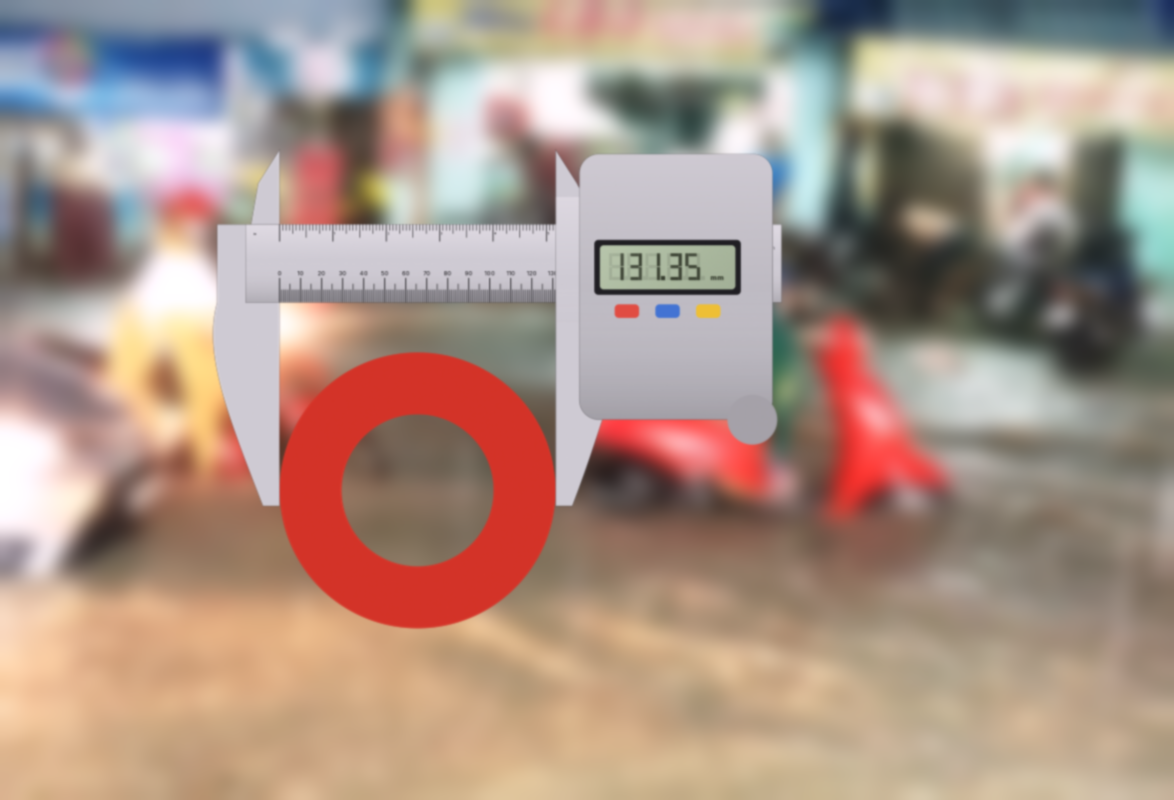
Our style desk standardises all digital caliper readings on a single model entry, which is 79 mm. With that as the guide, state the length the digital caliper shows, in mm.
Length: 131.35 mm
